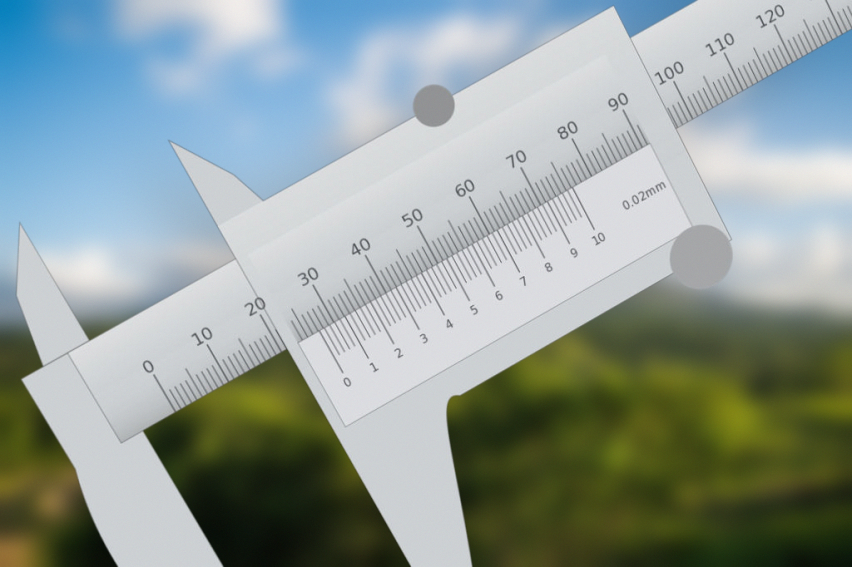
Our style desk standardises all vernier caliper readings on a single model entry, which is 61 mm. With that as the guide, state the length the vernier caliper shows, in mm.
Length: 27.2 mm
